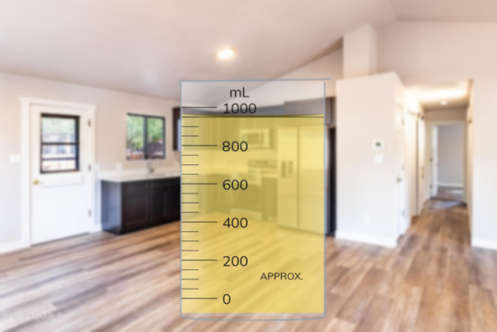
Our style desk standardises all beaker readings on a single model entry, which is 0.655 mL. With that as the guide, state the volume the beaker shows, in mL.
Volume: 950 mL
